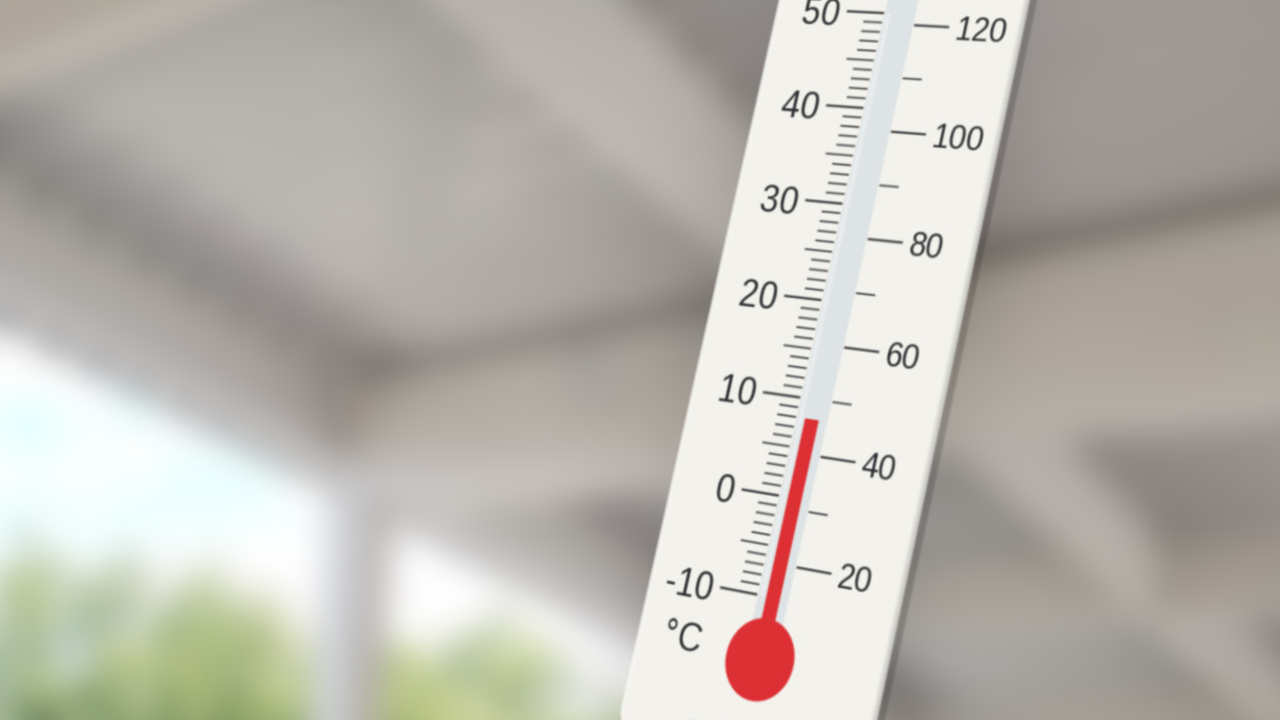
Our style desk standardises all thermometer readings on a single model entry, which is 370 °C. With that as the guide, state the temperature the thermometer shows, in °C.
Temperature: 8 °C
